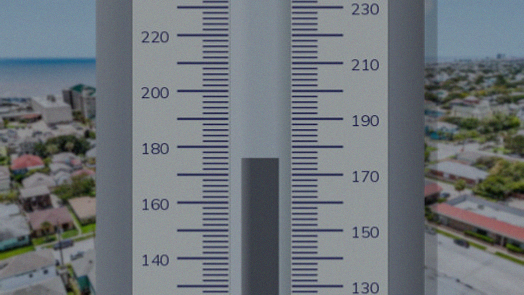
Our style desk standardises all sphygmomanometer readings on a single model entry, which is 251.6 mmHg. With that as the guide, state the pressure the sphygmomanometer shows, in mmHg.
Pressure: 176 mmHg
